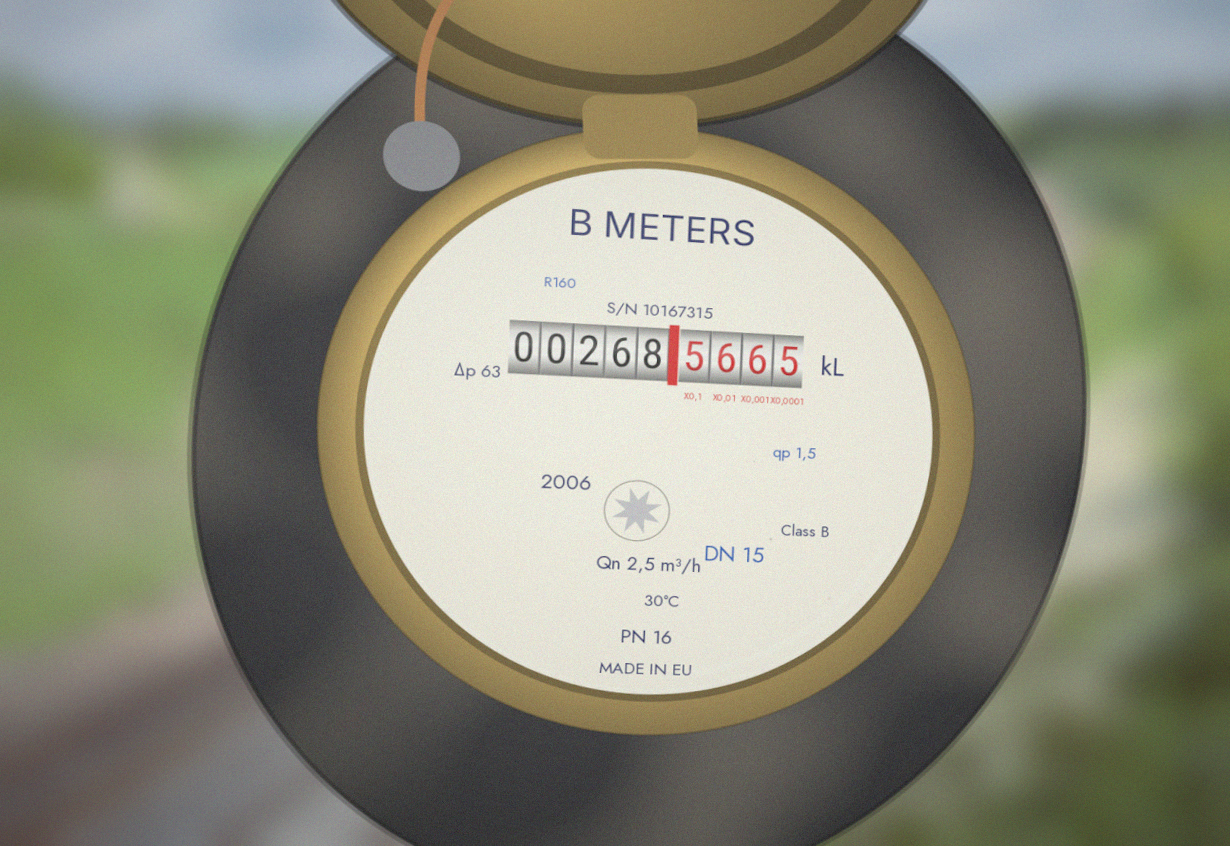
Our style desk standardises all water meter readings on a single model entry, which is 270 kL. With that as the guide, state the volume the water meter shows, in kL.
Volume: 268.5665 kL
